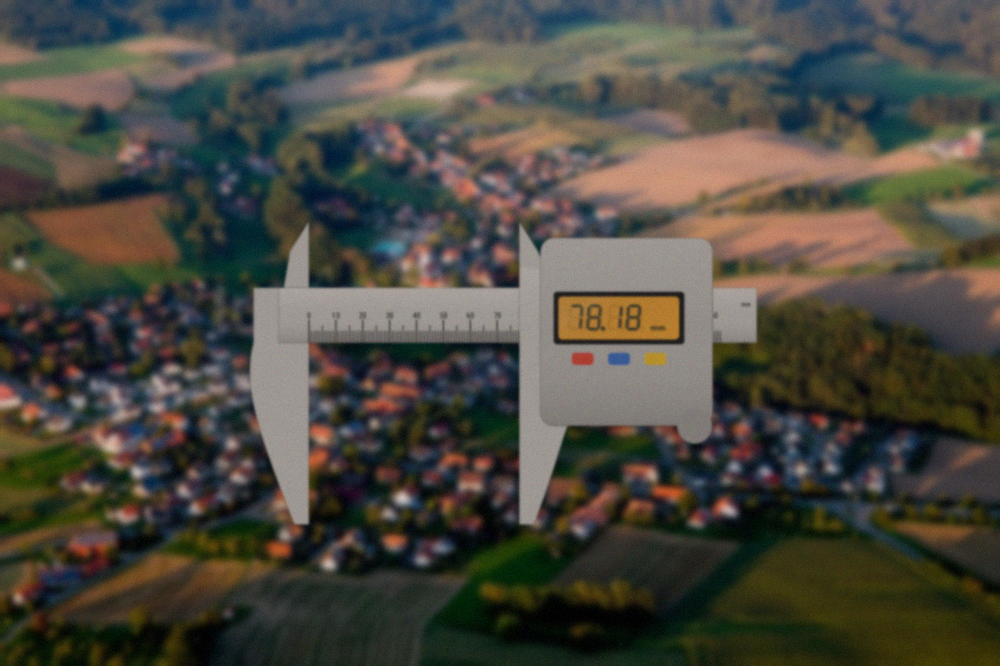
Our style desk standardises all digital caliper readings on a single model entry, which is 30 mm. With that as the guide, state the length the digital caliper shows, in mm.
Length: 78.18 mm
